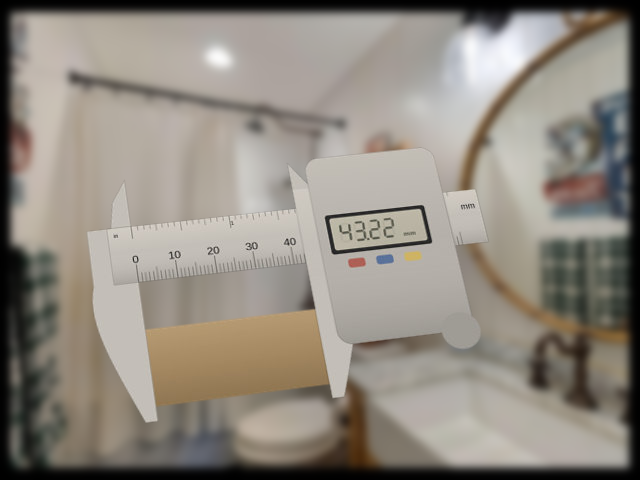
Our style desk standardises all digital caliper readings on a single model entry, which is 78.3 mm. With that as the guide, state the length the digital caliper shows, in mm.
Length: 43.22 mm
